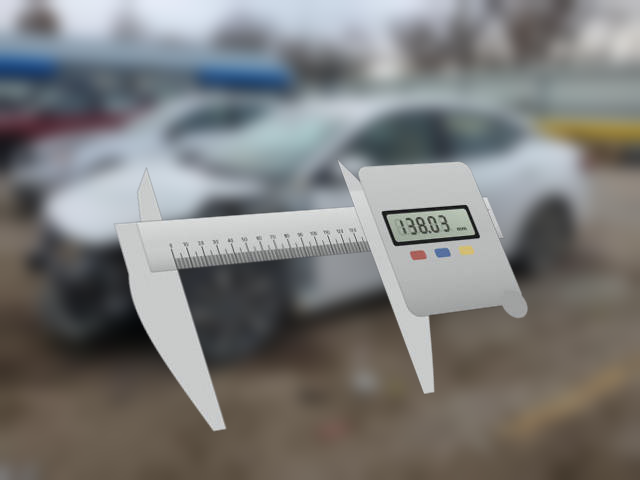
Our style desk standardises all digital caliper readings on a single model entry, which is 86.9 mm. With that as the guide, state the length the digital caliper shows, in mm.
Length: 138.03 mm
